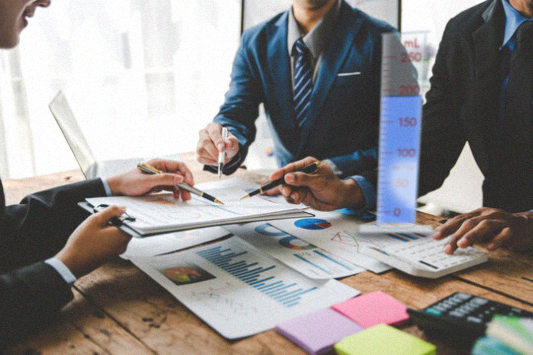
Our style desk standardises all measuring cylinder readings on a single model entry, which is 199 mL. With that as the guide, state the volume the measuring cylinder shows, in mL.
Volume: 190 mL
